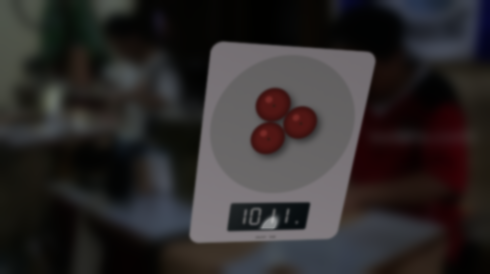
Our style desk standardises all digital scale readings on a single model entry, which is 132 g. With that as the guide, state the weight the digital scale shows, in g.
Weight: 1011 g
